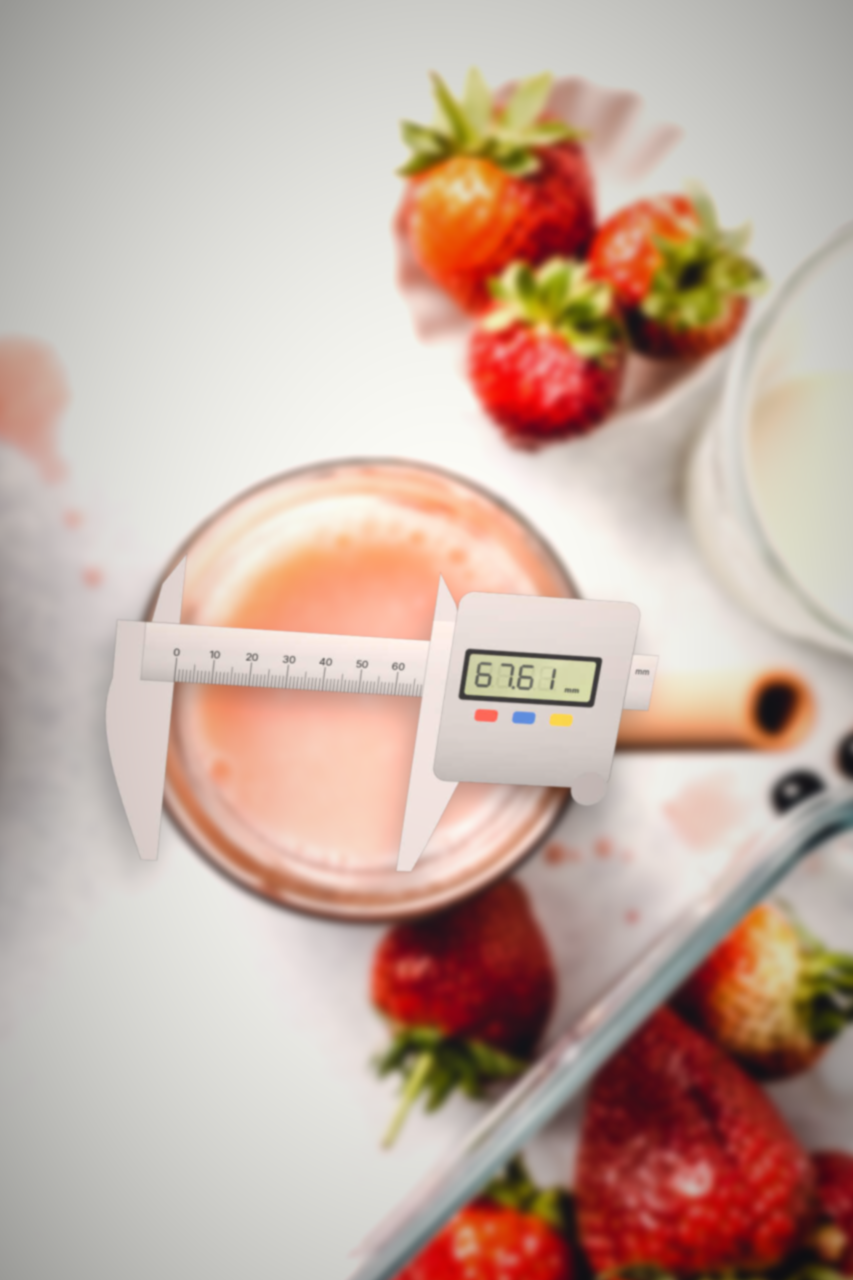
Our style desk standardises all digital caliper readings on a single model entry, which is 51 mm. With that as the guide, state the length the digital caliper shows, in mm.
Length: 67.61 mm
